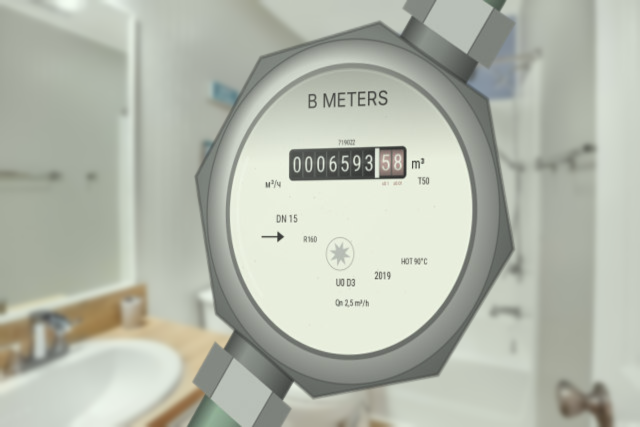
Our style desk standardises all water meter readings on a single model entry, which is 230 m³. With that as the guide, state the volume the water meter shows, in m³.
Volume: 6593.58 m³
